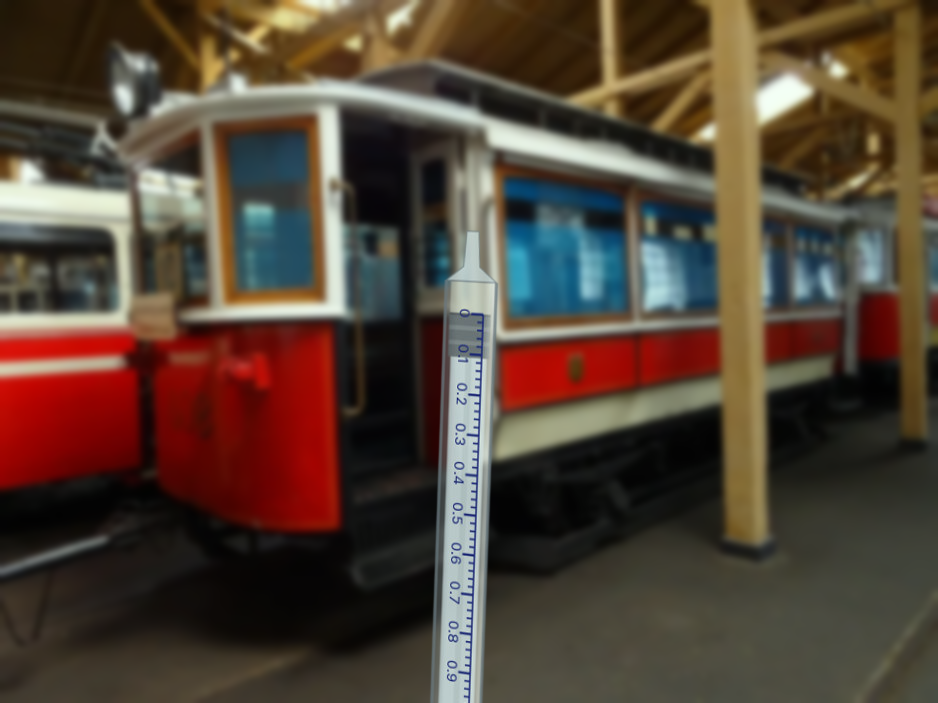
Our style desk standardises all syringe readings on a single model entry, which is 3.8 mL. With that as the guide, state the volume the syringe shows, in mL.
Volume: 0 mL
